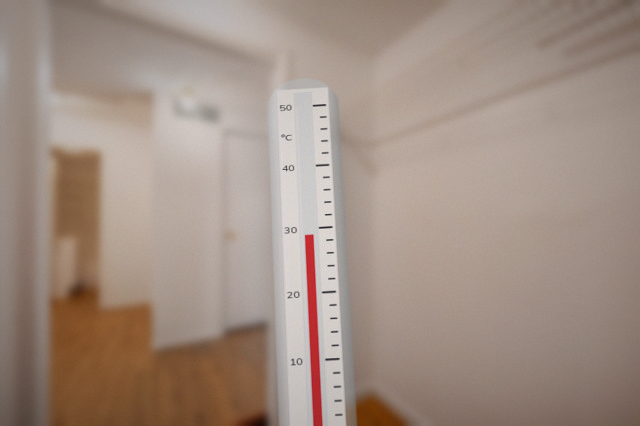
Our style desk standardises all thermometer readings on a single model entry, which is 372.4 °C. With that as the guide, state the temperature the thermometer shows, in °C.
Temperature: 29 °C
